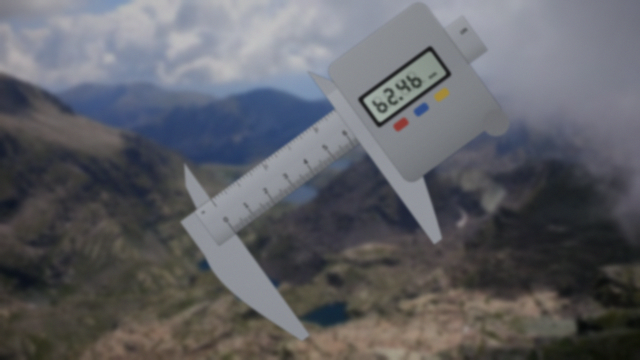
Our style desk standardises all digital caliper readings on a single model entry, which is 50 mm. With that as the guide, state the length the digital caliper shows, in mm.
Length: 62.46 mm
